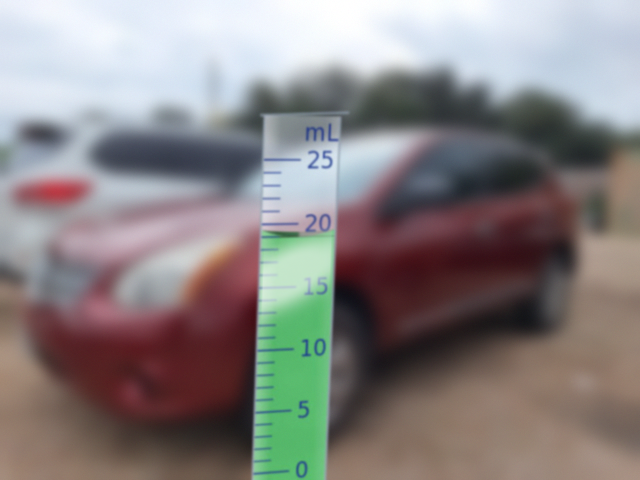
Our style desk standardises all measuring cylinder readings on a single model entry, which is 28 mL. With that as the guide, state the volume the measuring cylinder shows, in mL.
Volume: 19 mL
